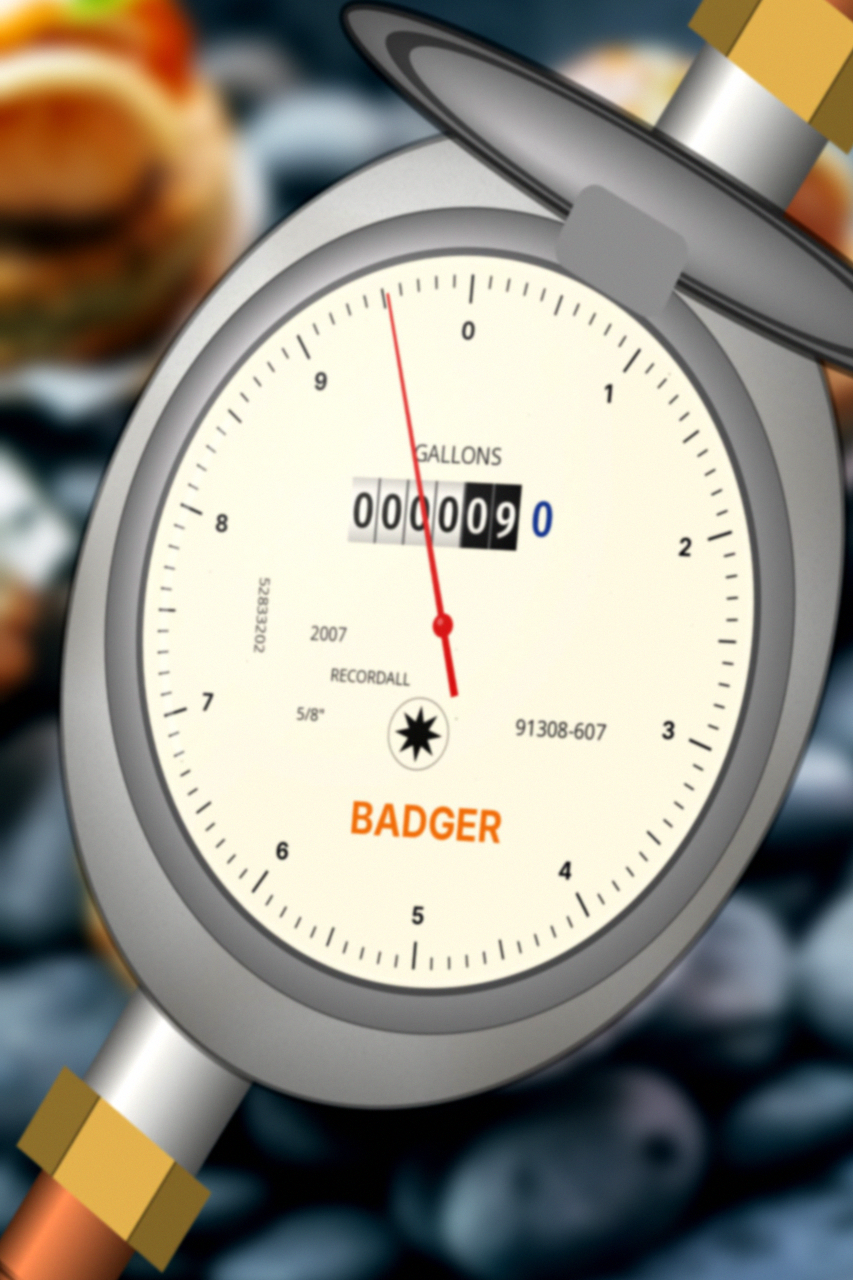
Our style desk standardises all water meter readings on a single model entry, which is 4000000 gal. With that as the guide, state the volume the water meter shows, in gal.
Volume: 89.5 gal
